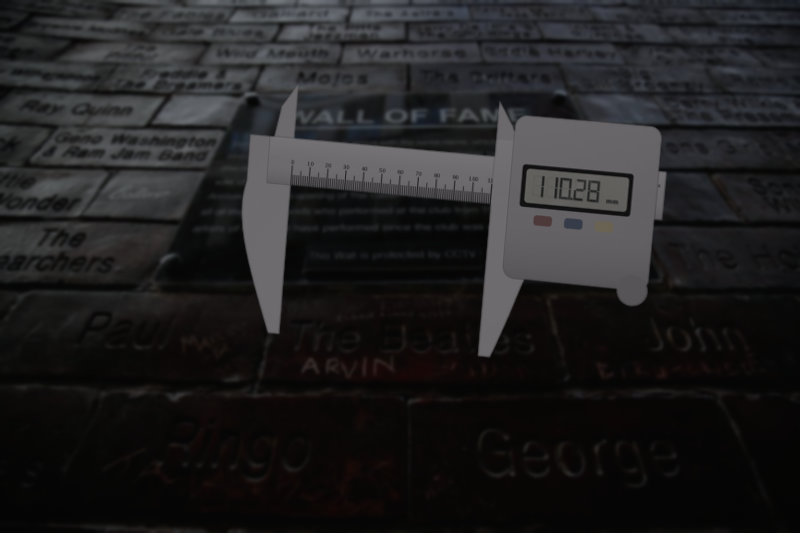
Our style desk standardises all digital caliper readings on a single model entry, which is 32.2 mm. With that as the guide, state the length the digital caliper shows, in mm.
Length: 110.28 mm
